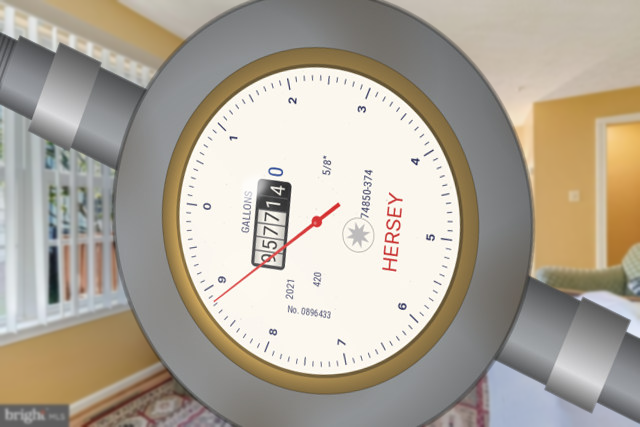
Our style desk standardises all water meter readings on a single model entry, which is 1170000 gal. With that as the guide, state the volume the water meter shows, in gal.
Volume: 9577138.8 gal
